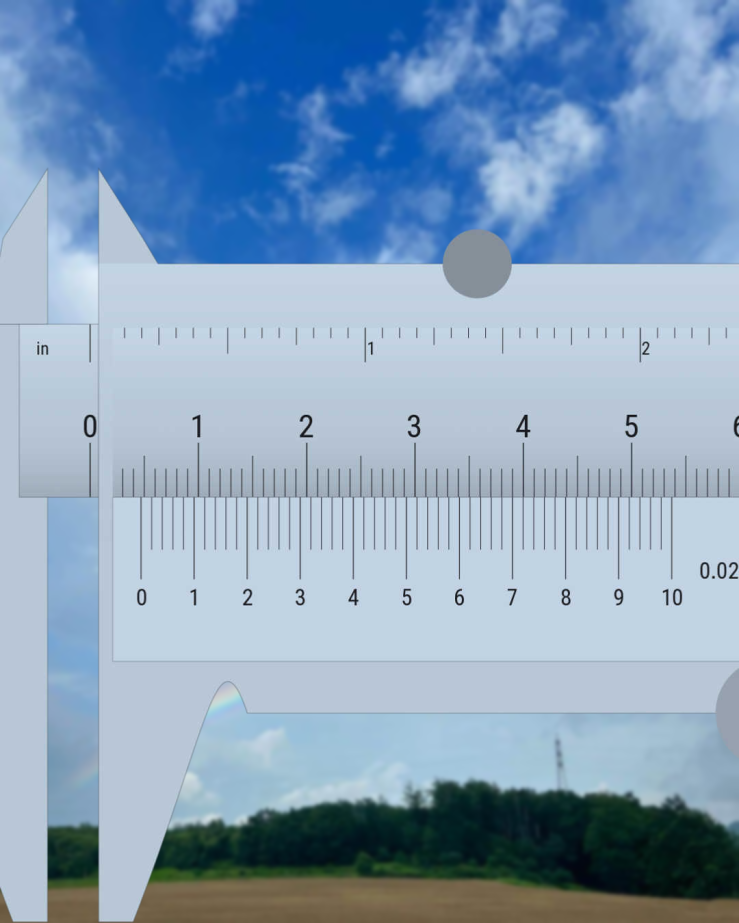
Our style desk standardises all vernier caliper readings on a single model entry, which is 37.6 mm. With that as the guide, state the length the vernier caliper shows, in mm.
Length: 4.7 mm
